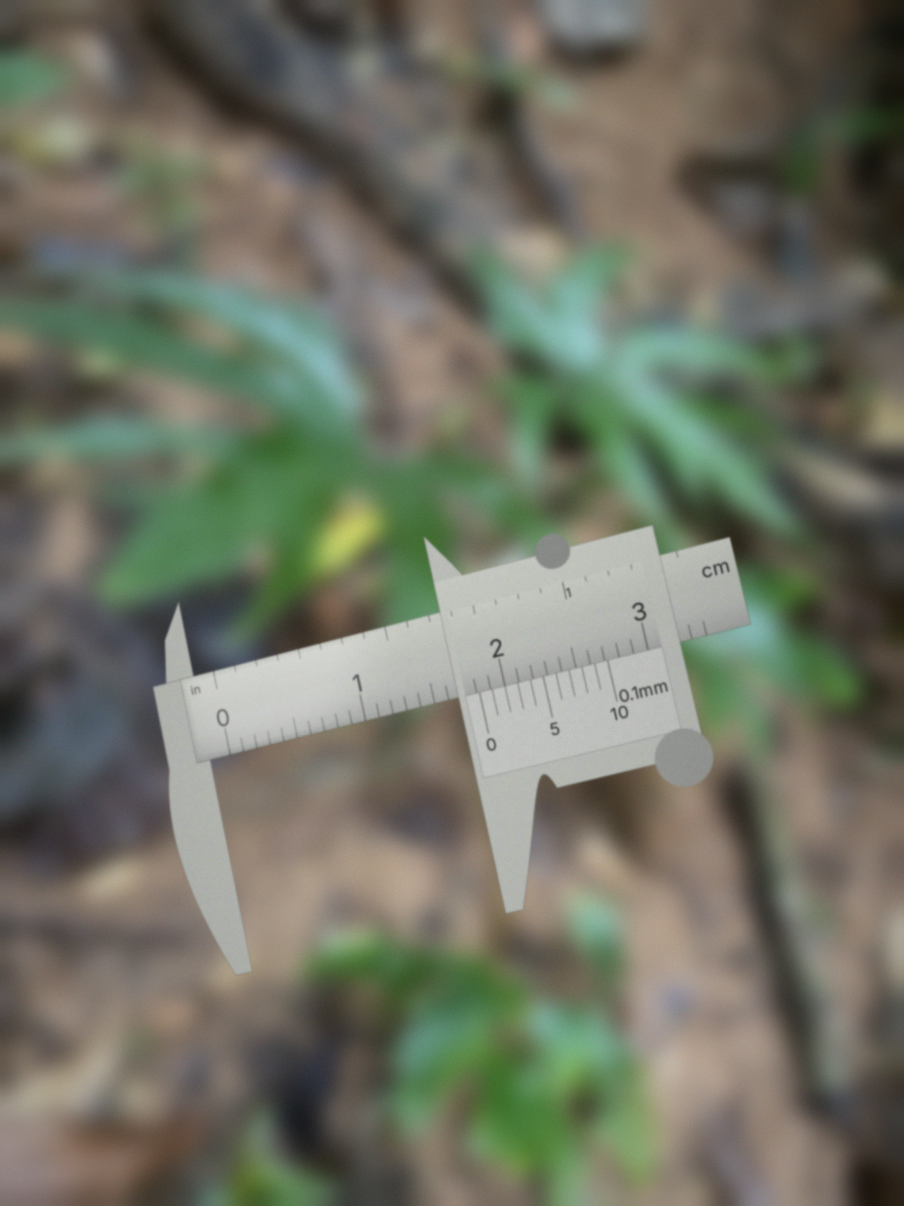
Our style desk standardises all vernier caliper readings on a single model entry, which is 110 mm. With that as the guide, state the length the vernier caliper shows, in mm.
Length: 18.2 mm
